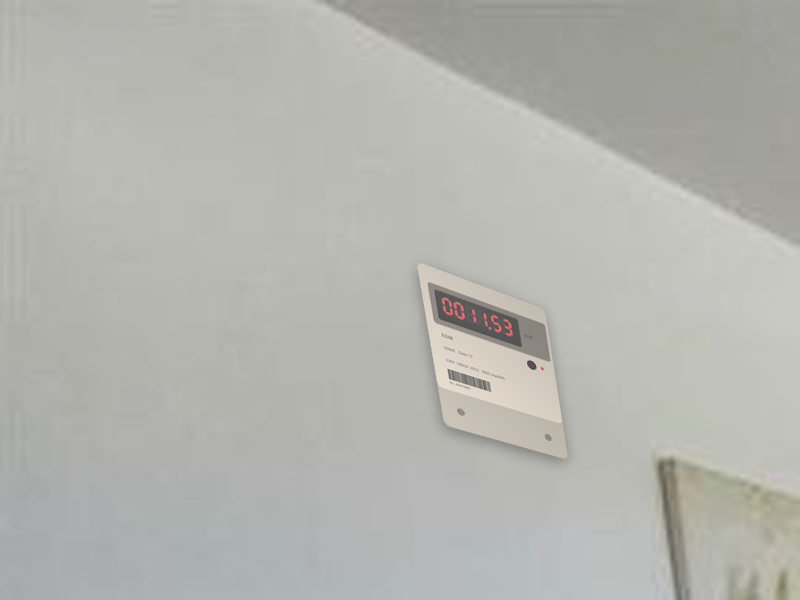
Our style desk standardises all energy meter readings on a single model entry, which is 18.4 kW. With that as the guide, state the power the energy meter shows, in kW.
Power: 11.53 kW
